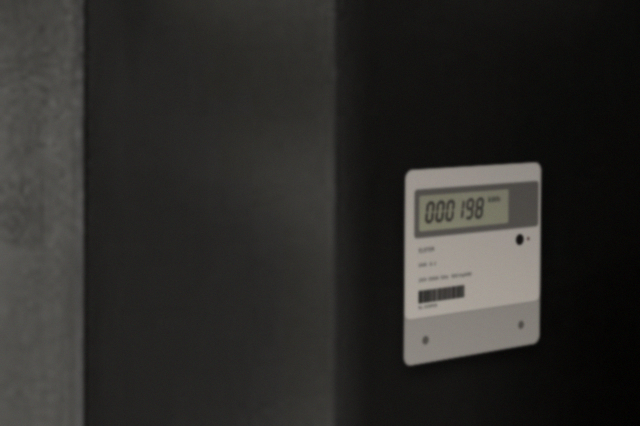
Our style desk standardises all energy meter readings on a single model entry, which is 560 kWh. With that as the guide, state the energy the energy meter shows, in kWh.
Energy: 198 kWh
